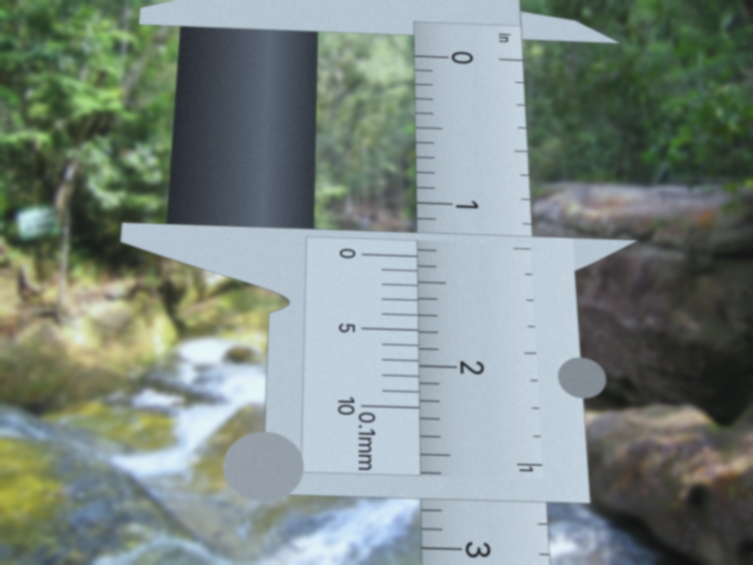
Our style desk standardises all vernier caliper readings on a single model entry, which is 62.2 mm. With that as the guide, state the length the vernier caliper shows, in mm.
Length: 13.4 mm
